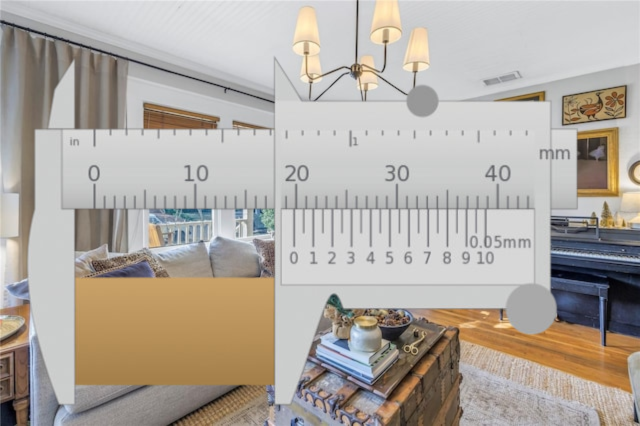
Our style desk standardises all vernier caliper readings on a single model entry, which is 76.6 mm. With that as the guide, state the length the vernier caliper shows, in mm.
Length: 19.8 mm
